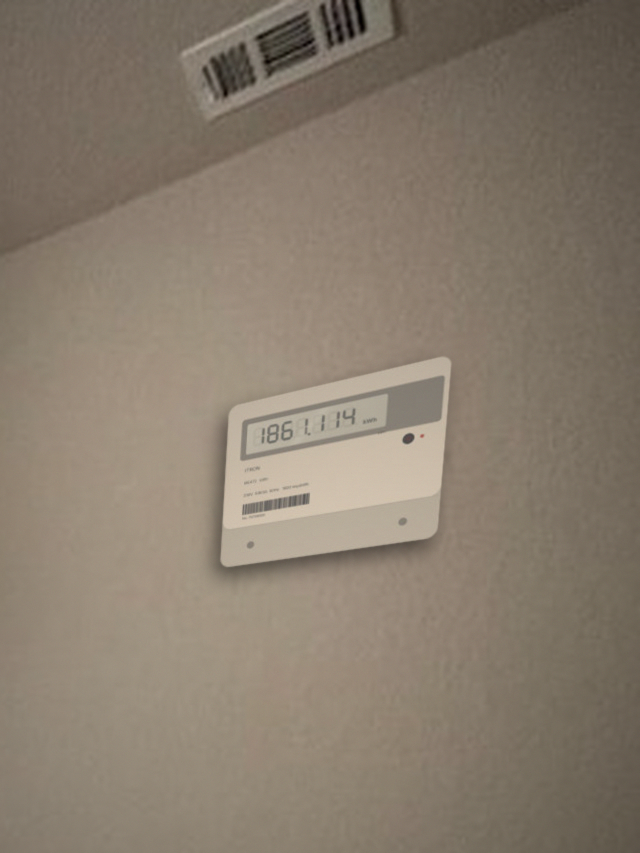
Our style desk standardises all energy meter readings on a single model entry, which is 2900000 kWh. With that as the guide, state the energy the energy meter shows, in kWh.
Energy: 1861.114 kWh
